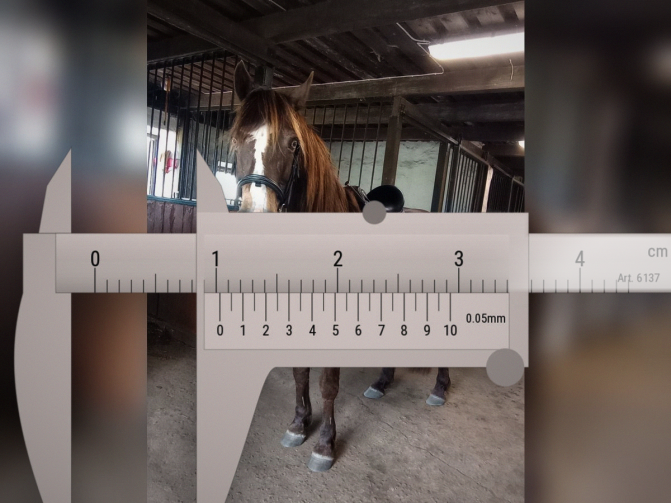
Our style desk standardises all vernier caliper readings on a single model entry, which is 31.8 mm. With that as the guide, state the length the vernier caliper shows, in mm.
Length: 10.3 mm
